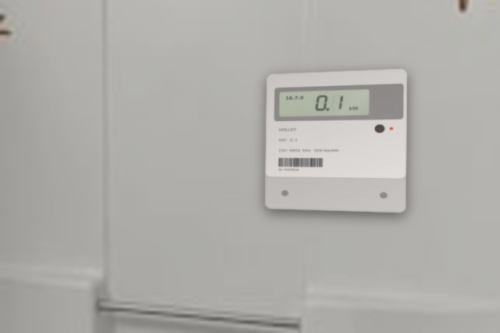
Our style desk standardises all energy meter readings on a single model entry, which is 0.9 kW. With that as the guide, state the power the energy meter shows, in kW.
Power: 0.1 kW
